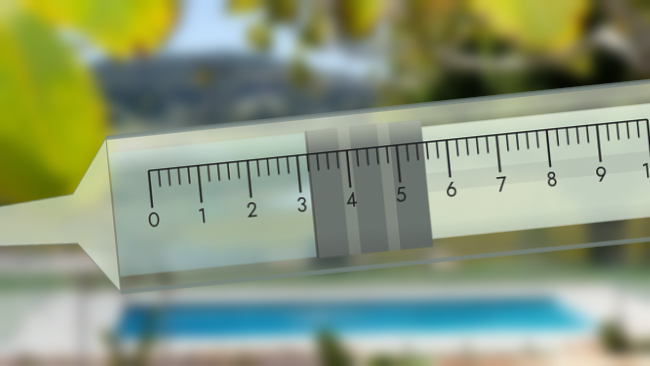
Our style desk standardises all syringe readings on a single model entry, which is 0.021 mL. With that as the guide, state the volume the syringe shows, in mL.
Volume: 3.2 mL
